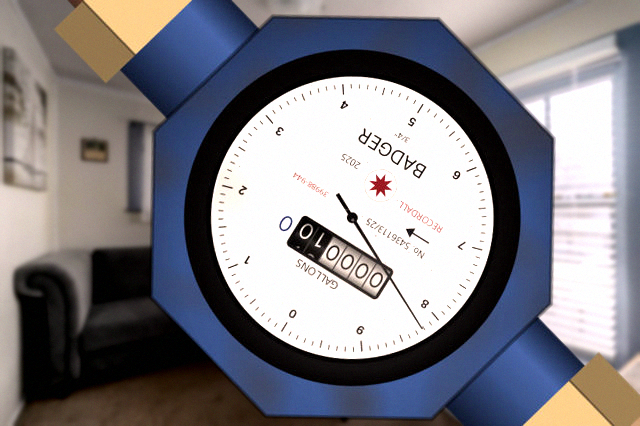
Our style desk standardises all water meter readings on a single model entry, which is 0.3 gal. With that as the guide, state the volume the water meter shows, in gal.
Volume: 98.2 gal
